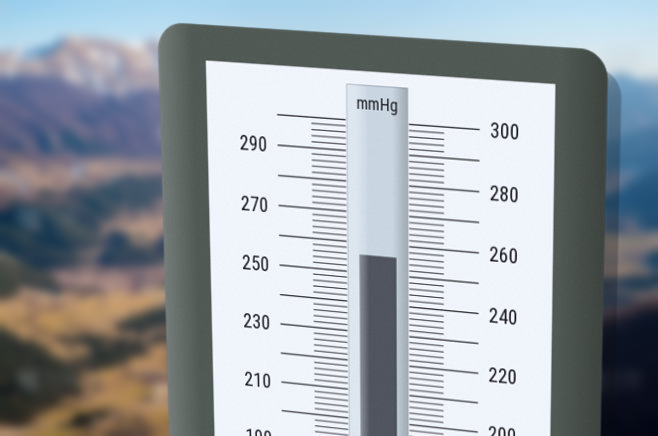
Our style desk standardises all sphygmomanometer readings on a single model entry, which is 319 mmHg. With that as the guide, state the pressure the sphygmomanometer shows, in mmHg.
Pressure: 256 mmHg
